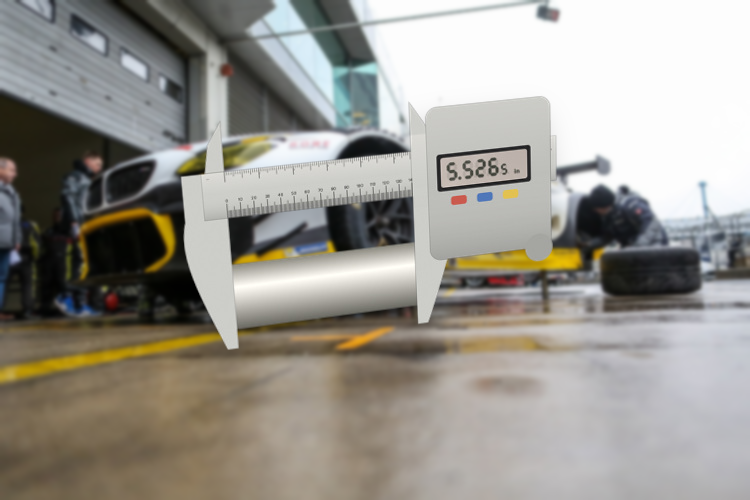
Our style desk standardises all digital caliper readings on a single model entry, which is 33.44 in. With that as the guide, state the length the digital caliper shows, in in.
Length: 5.5265 in
